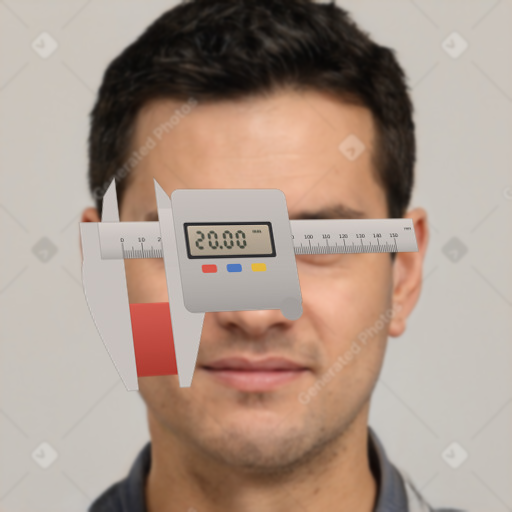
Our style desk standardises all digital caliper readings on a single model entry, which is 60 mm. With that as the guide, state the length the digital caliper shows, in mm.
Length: 20.00 mm
